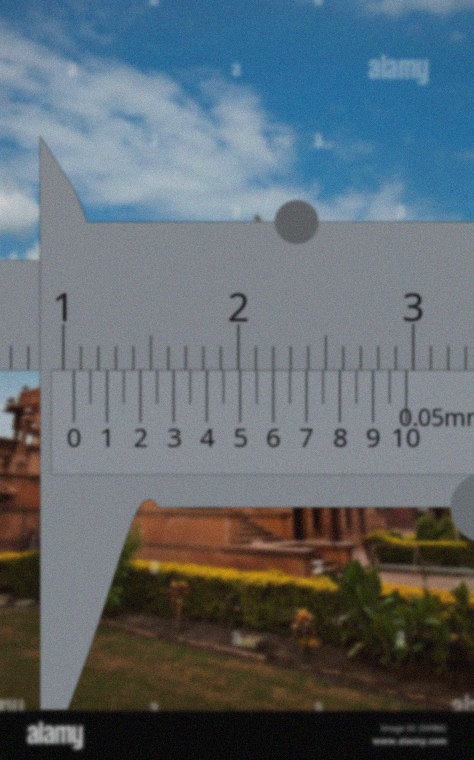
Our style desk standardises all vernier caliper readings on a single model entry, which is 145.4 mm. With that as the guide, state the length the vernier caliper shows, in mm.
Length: 10.6 mm
